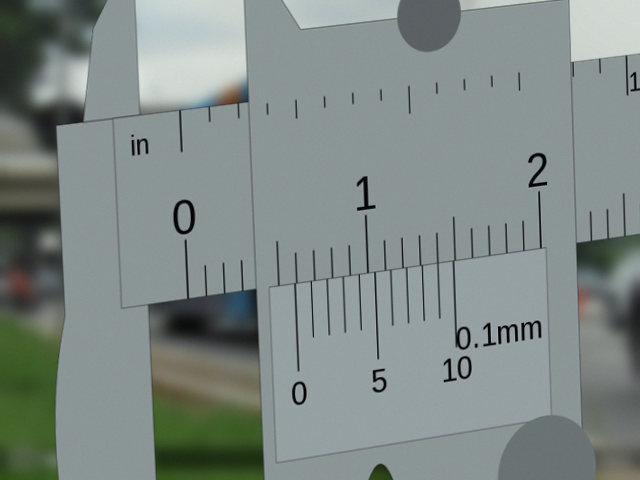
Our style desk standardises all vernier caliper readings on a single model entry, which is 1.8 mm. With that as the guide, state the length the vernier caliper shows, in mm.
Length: 5.9 mm
